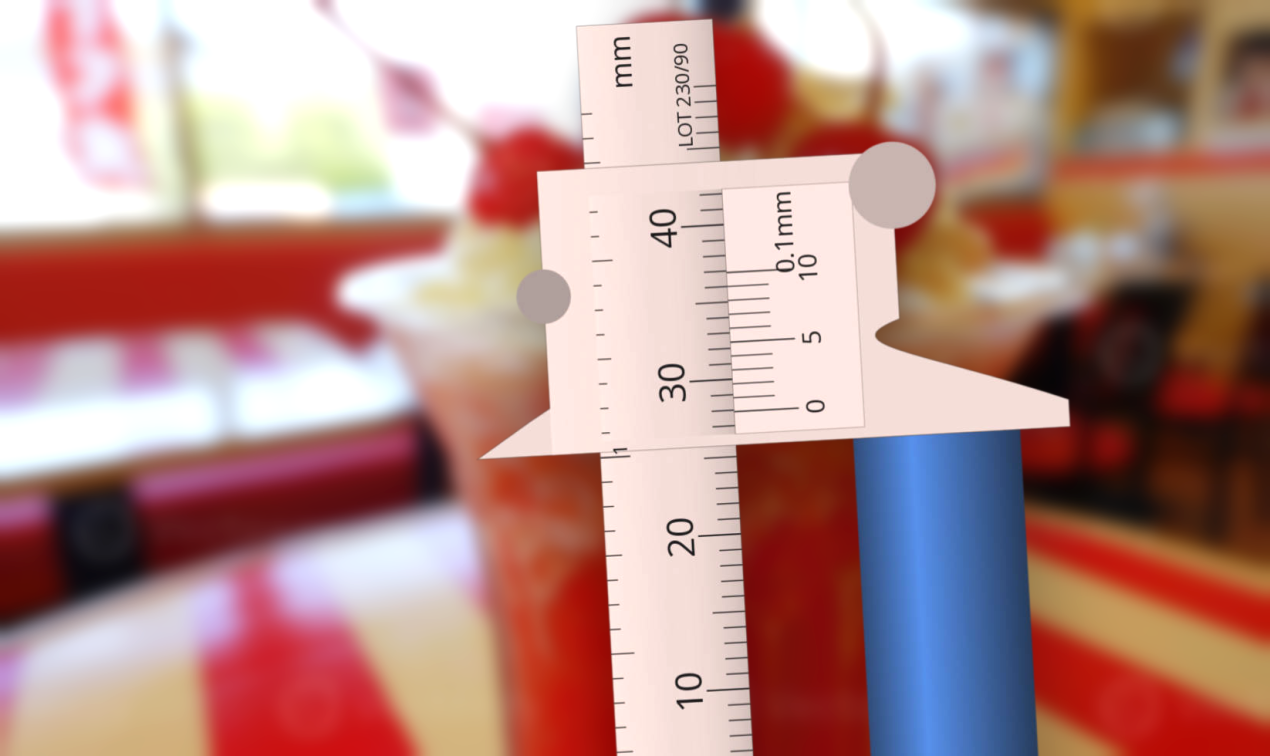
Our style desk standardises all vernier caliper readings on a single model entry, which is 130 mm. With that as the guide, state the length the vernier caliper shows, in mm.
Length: 27.9 mm
